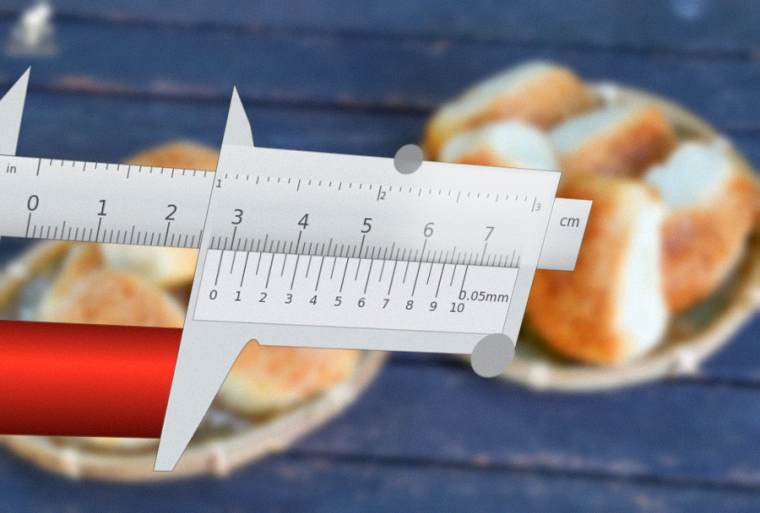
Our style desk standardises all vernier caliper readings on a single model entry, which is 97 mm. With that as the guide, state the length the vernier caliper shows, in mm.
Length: 28.8 mm
